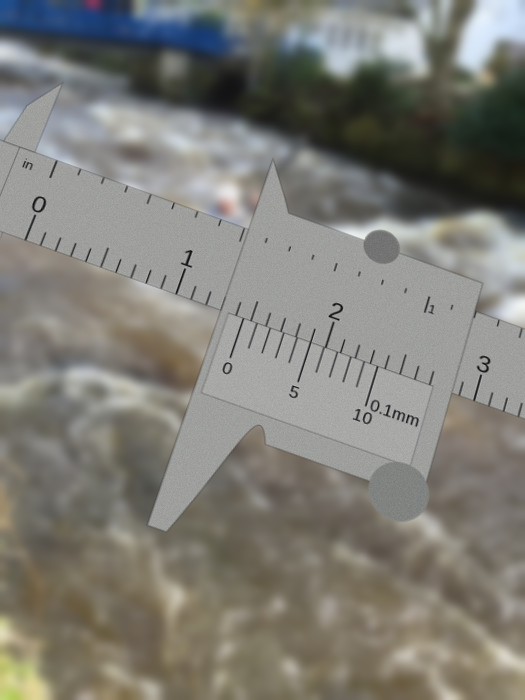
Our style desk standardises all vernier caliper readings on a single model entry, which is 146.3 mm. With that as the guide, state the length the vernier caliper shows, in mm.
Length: 14.5 mm
